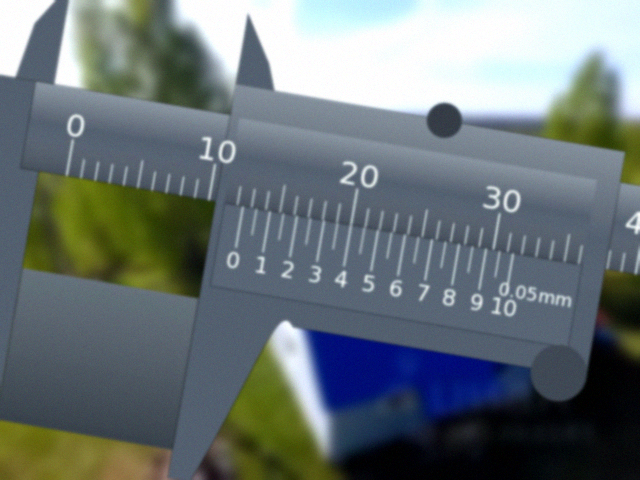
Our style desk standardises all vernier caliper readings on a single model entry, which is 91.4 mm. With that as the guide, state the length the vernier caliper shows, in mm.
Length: 12.4 mm
